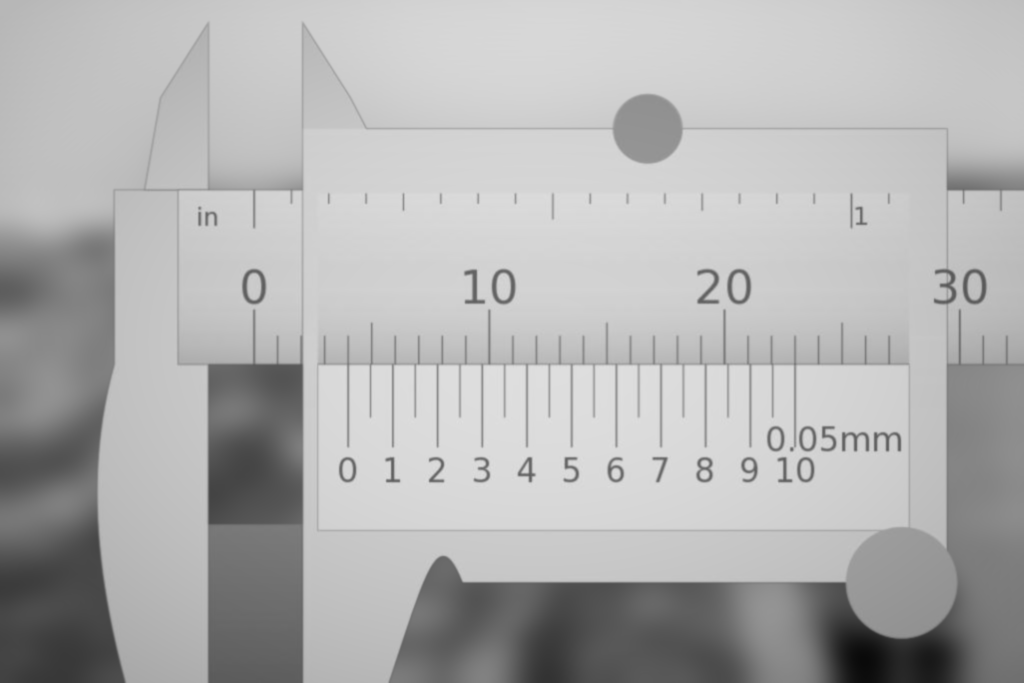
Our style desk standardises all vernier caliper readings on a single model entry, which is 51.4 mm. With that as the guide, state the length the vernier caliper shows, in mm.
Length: 4.0 mm
